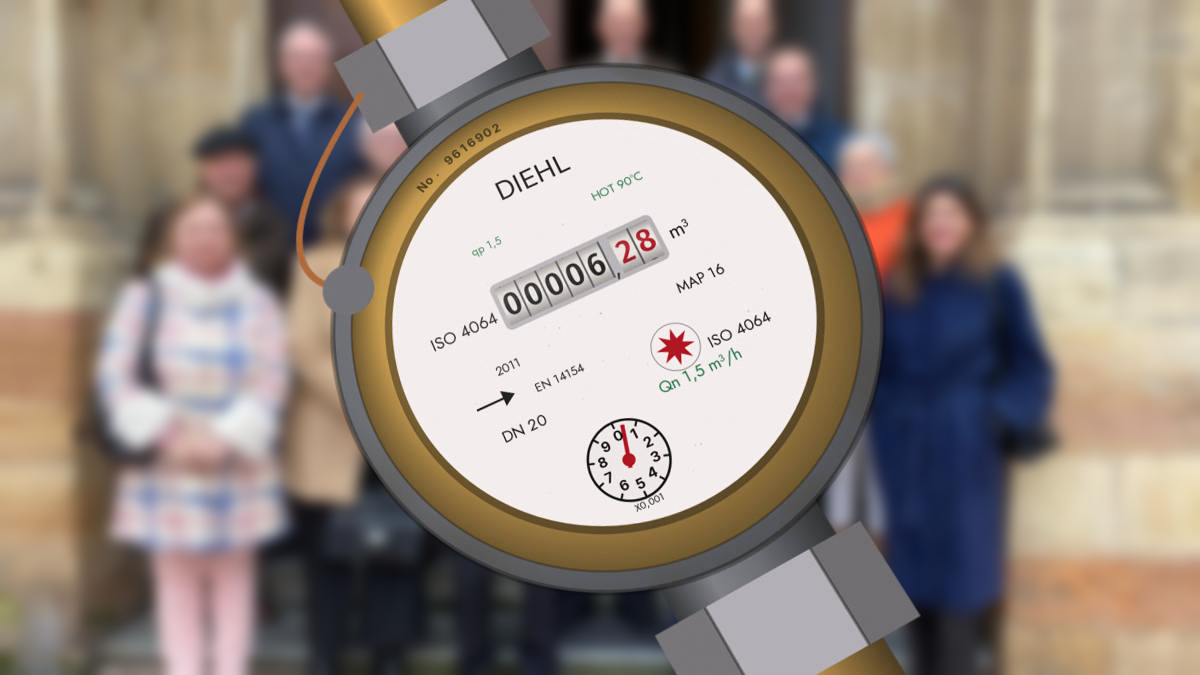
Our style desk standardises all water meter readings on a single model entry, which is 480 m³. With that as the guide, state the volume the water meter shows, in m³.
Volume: 6.280 m³
